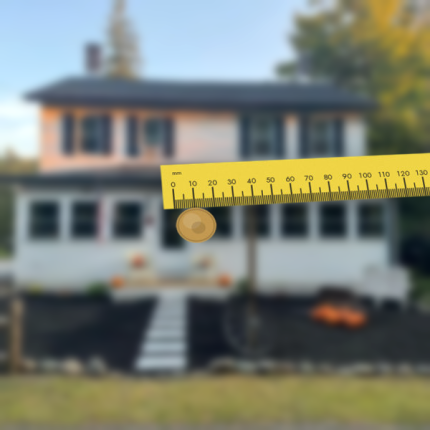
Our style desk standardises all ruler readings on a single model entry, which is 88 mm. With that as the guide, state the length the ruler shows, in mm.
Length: 20 mm
